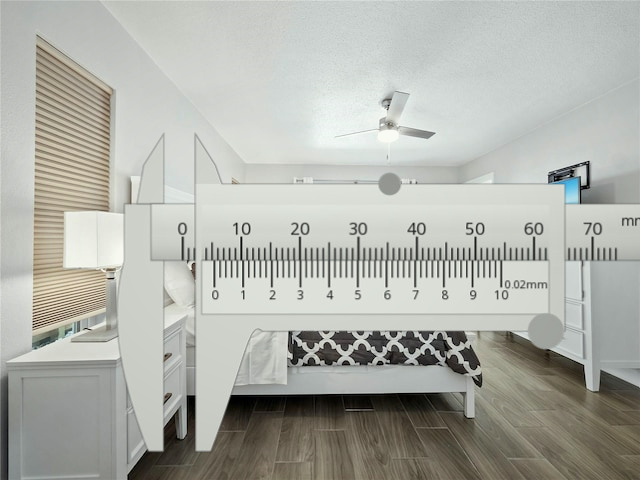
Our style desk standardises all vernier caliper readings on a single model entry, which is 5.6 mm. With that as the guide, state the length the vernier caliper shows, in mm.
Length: 5.4 mm
